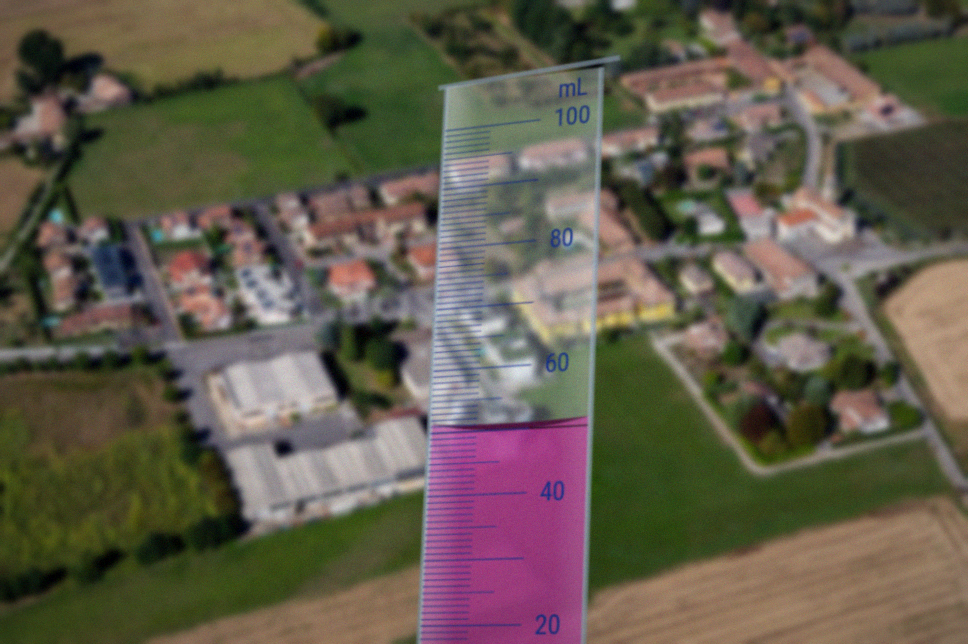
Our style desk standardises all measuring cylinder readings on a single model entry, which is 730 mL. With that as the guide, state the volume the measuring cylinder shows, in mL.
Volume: 50 mL
